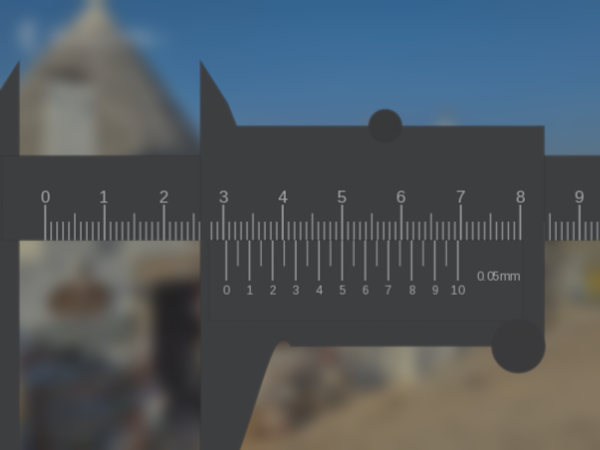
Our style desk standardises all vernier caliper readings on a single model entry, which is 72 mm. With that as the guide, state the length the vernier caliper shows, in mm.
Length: 30.5 mm
